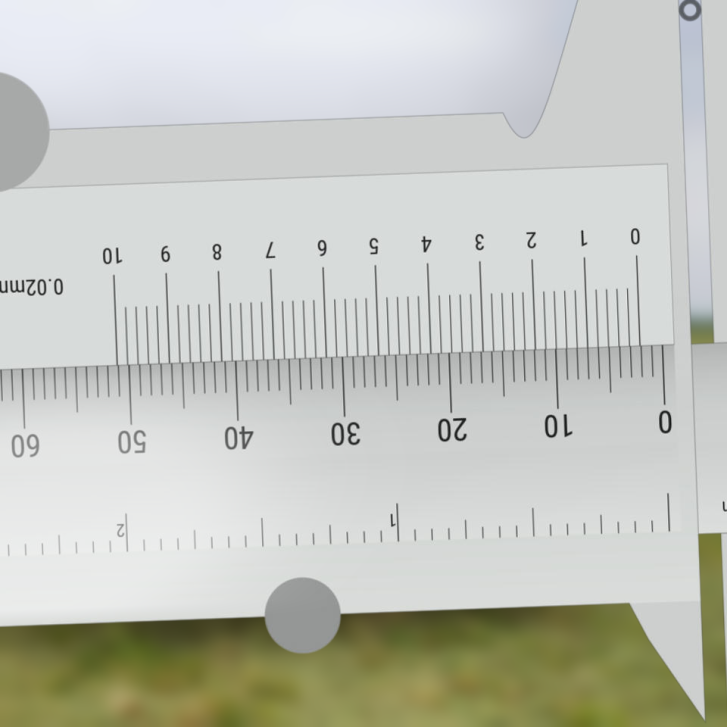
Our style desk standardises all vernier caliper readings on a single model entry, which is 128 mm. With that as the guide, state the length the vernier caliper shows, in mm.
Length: 2.1 mm
